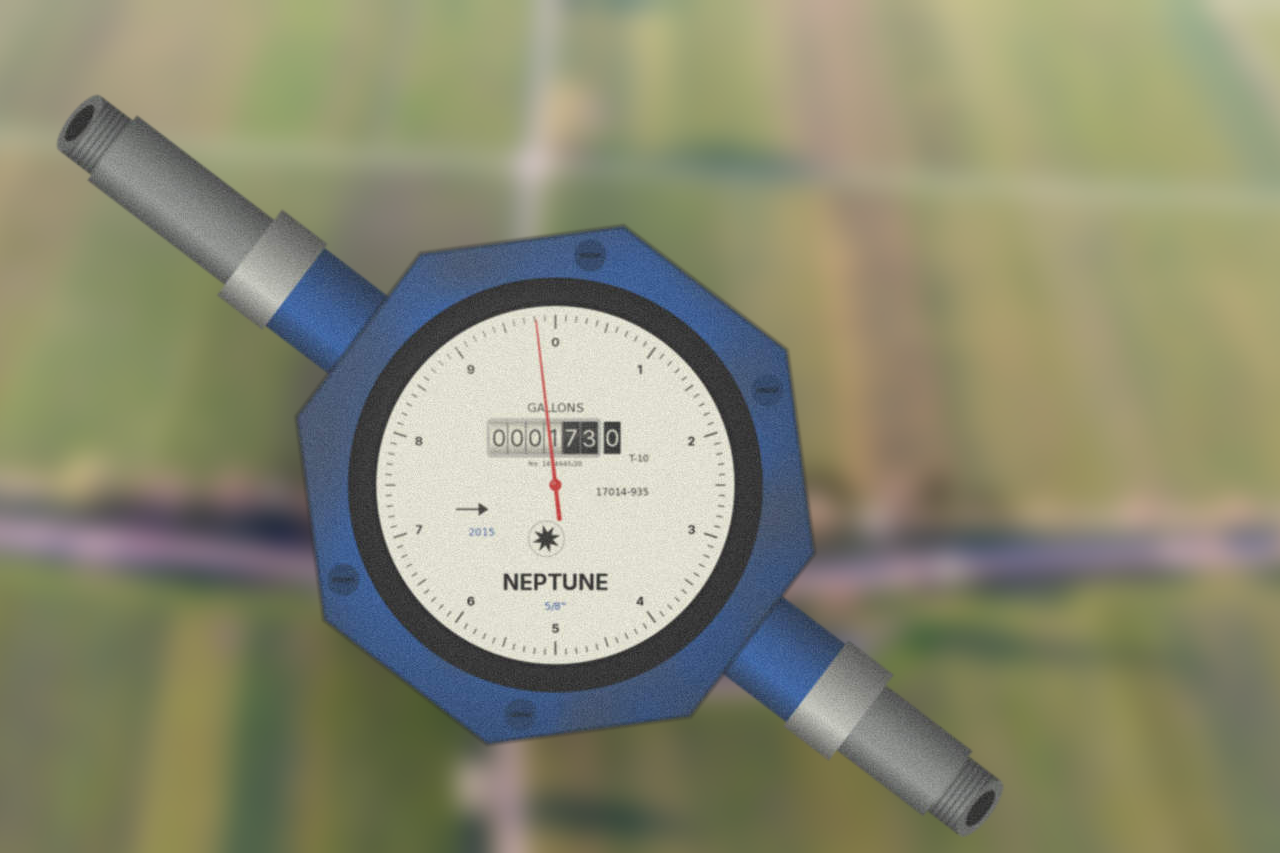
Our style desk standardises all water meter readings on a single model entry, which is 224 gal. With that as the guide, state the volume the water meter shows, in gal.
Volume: 1729.8 gal
